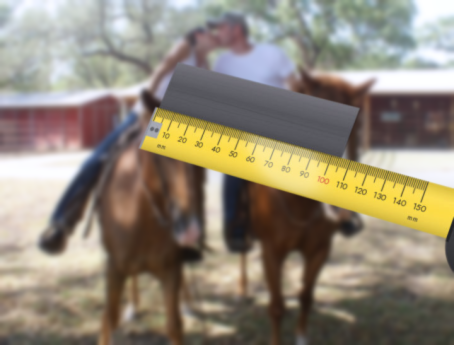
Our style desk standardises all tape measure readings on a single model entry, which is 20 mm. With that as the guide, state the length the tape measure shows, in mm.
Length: 105 mm
